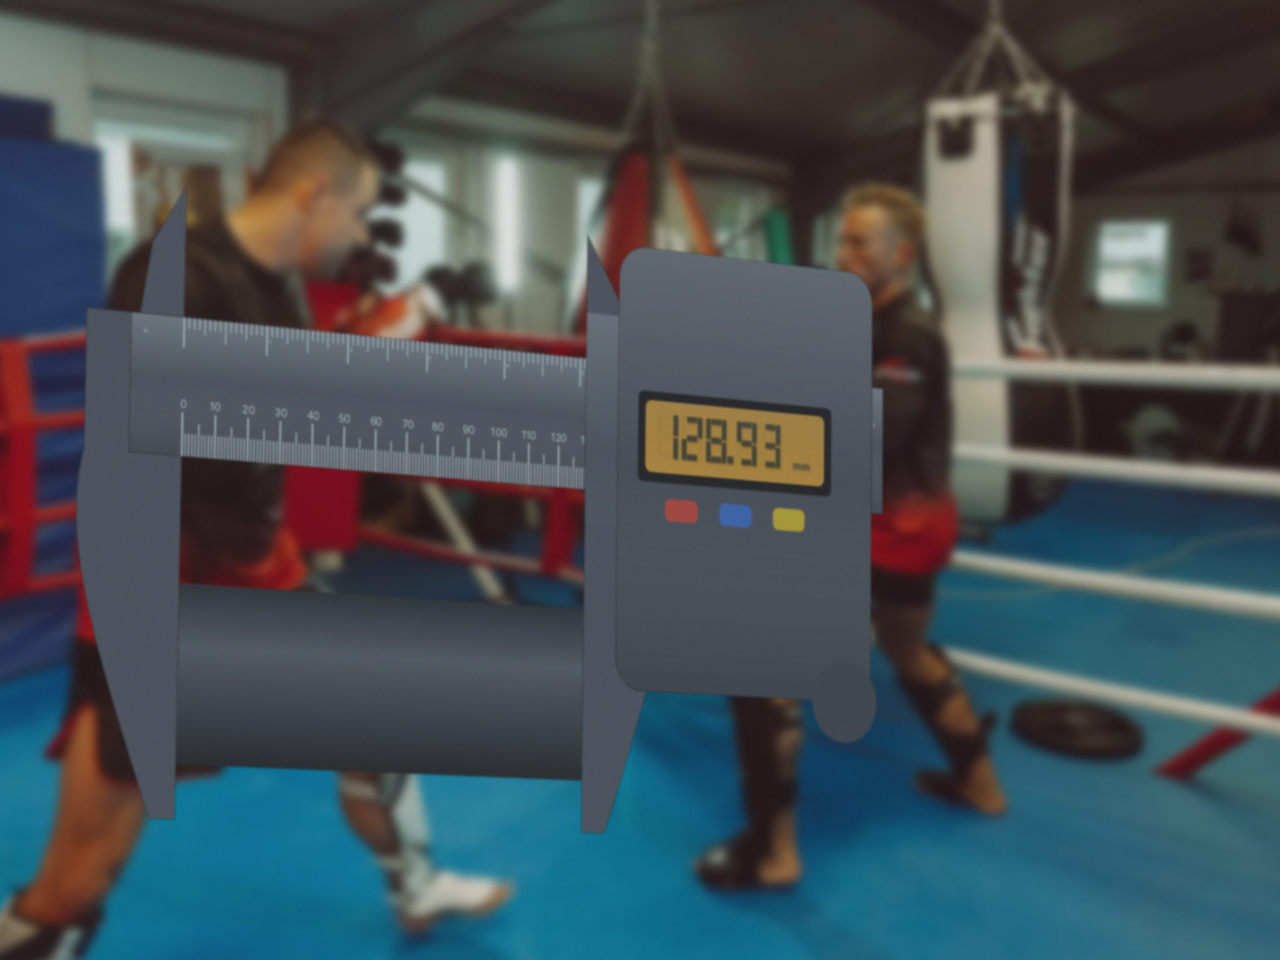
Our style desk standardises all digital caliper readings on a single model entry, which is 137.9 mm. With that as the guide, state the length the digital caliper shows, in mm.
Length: 128.93 mm
